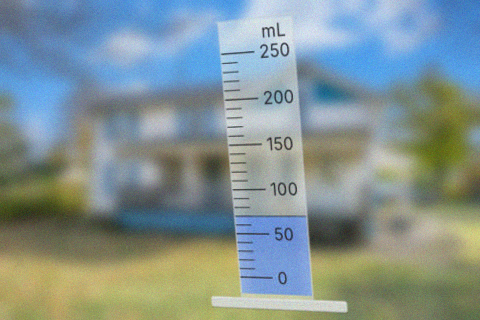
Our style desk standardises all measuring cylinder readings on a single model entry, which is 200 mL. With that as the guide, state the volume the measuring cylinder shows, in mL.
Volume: 70 mL
